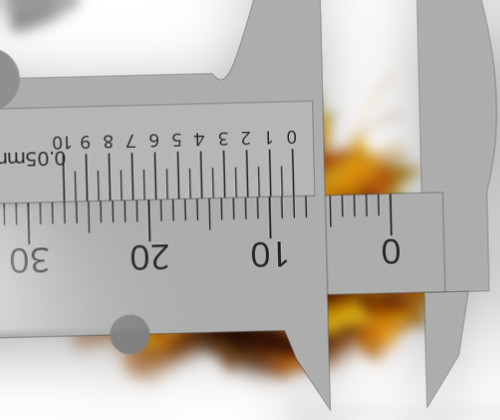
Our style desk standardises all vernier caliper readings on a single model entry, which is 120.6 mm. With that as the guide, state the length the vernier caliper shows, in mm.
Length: 8.0 mm
